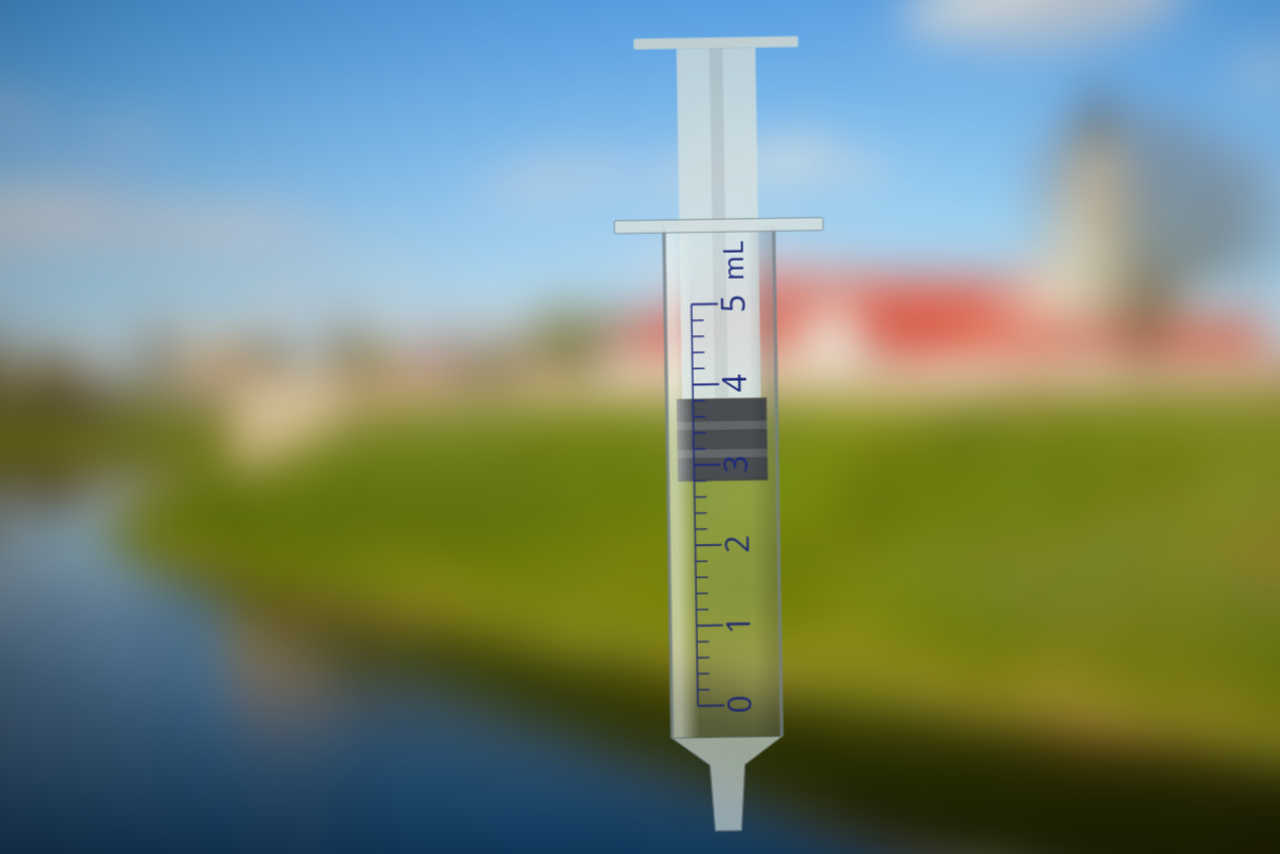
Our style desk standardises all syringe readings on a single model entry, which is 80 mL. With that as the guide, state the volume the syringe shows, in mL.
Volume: 2.8 mL
